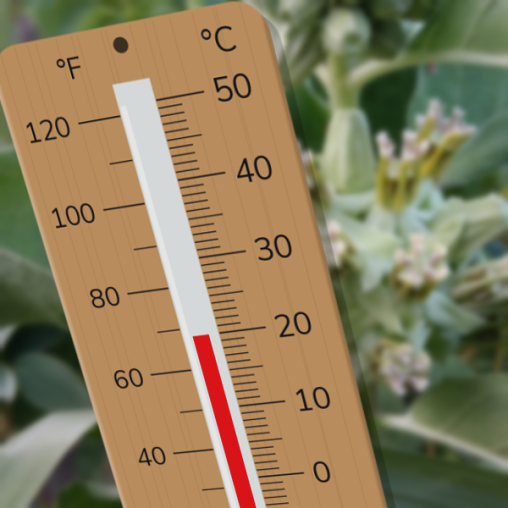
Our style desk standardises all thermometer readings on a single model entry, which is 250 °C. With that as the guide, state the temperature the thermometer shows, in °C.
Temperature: 20 °C
